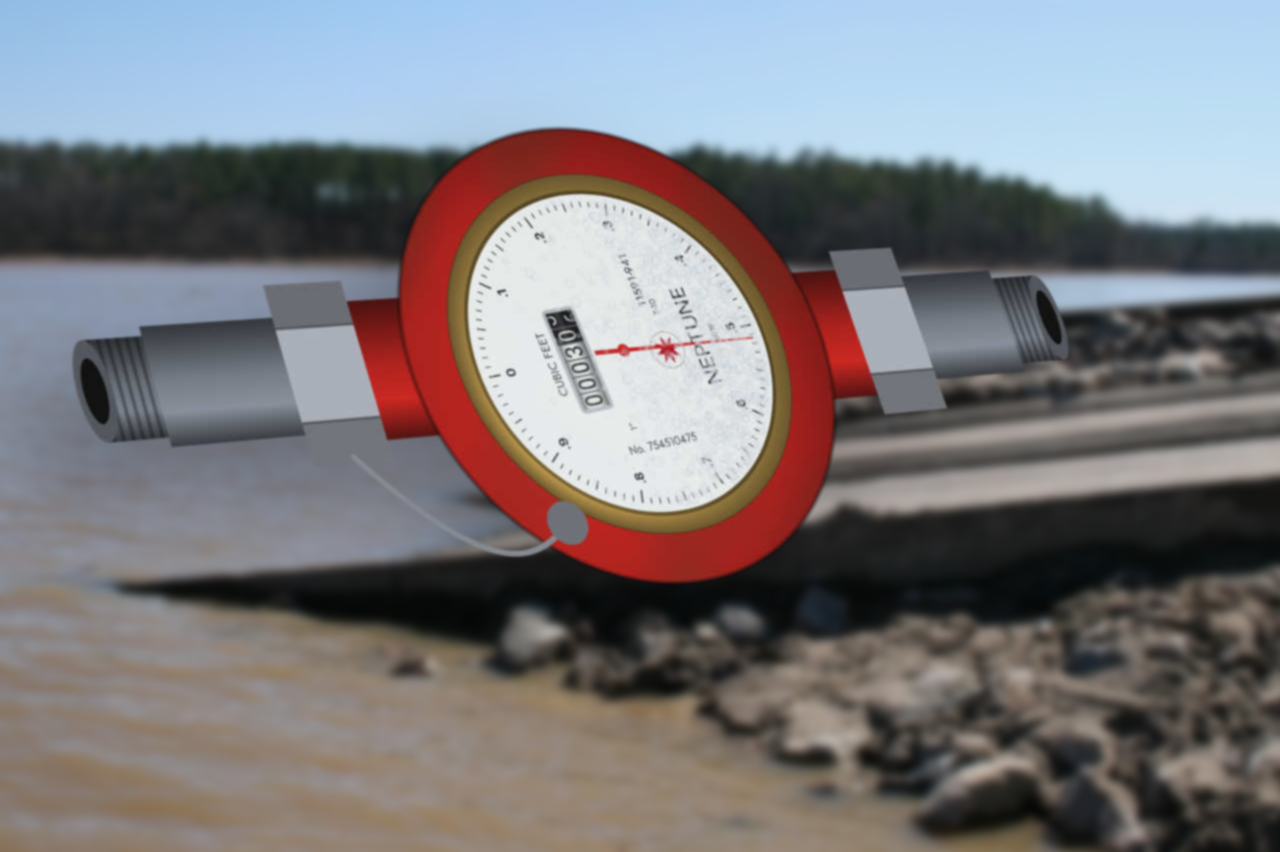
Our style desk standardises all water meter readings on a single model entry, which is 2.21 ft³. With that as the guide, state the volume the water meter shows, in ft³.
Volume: 305.51 ft³
